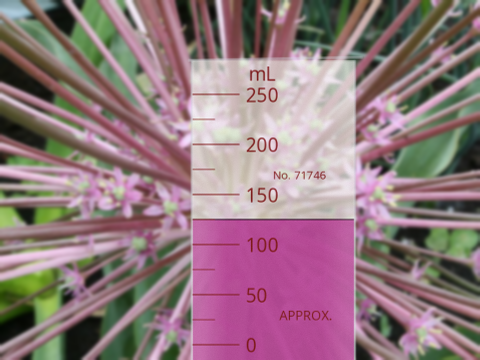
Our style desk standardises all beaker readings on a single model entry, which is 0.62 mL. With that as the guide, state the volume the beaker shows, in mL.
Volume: 125 mL
